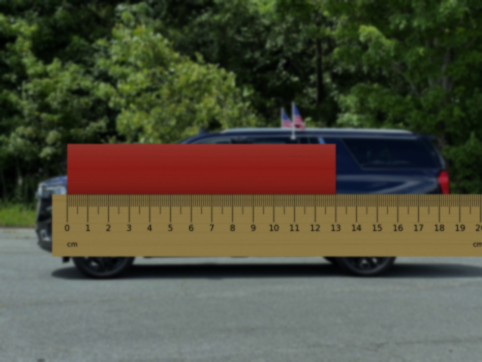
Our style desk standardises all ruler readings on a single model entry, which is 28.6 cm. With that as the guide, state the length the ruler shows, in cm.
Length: 13 cm
